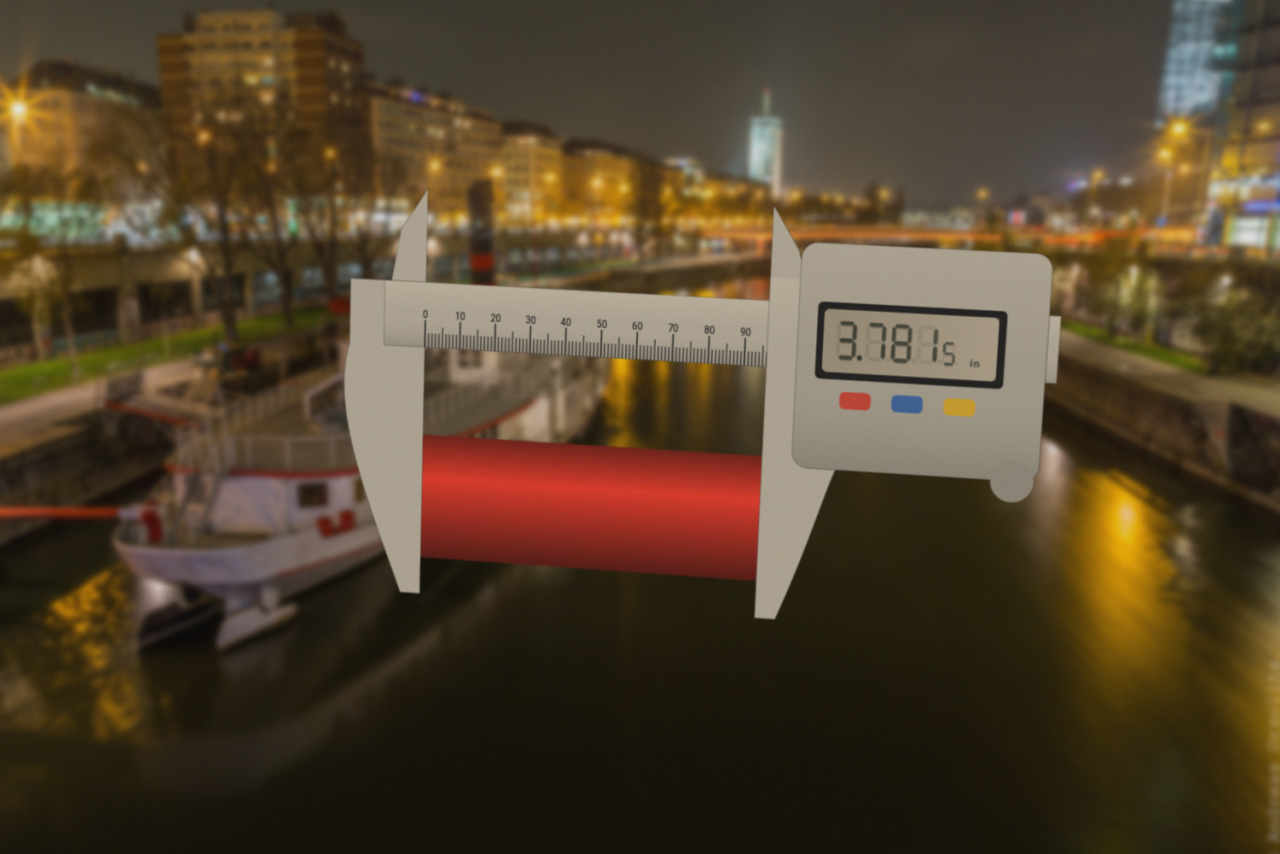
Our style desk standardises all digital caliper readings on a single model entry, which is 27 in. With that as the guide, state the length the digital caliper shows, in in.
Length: 3.7815 in
